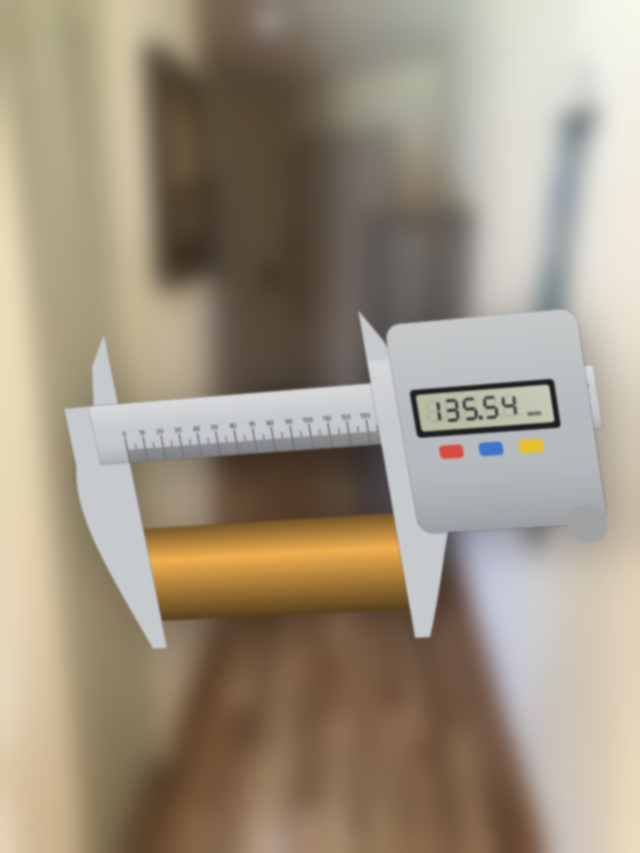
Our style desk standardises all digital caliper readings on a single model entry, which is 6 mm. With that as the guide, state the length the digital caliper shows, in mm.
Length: 135.54 mm
